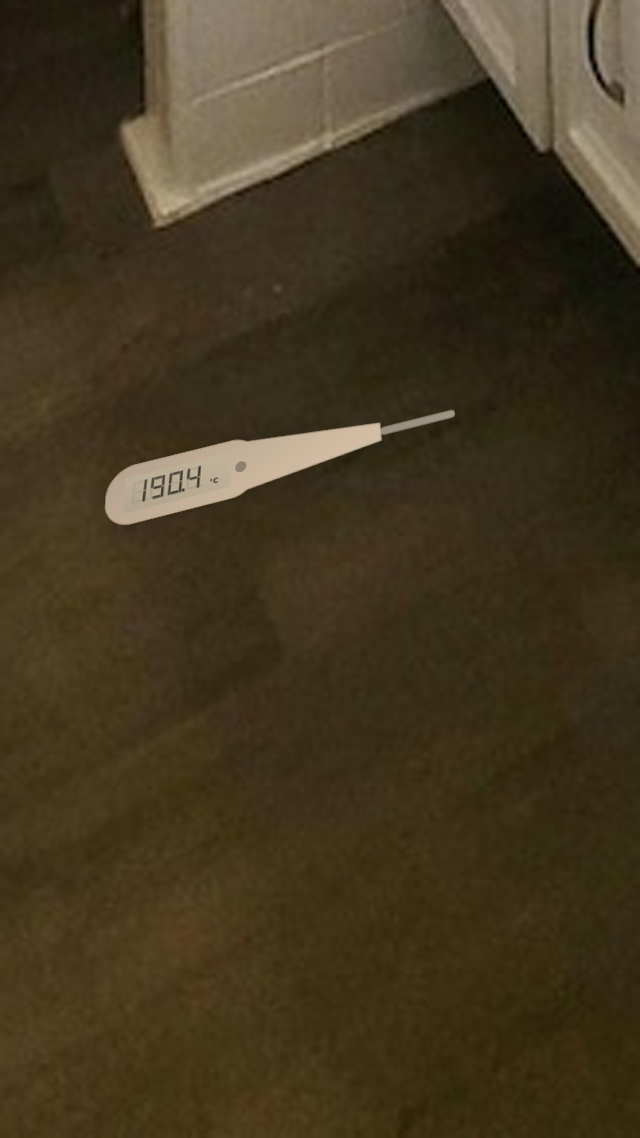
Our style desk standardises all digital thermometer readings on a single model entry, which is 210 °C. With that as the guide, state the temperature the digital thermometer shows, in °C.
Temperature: 190.4 °C
